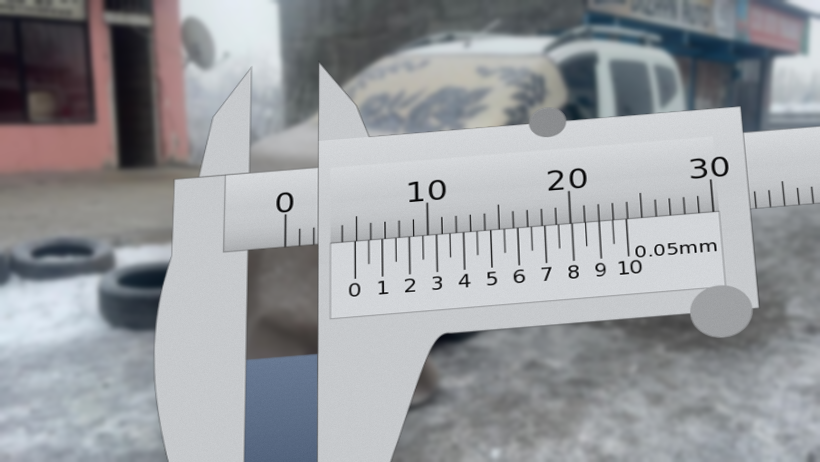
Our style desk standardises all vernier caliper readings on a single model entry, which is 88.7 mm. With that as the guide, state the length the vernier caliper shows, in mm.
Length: 4.9 mm
